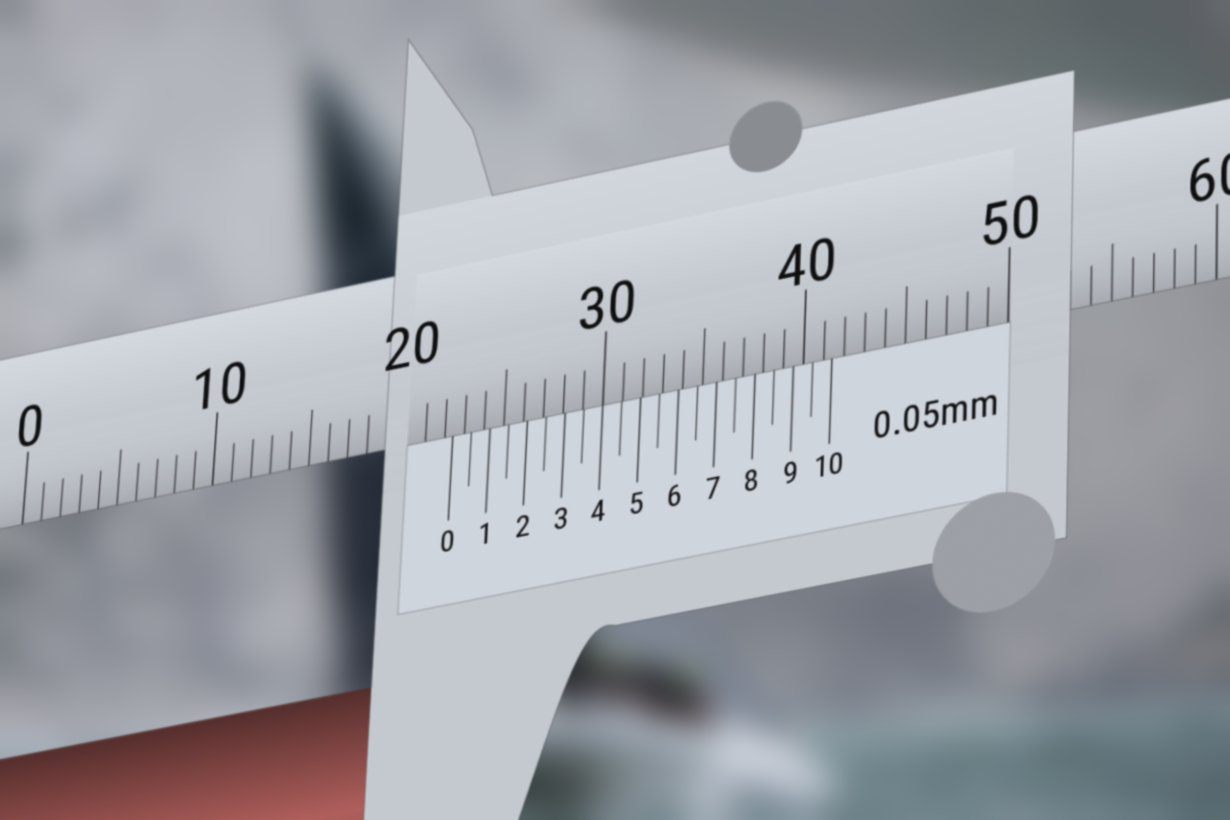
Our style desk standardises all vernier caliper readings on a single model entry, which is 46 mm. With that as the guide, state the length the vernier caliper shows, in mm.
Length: 22.4 mm
